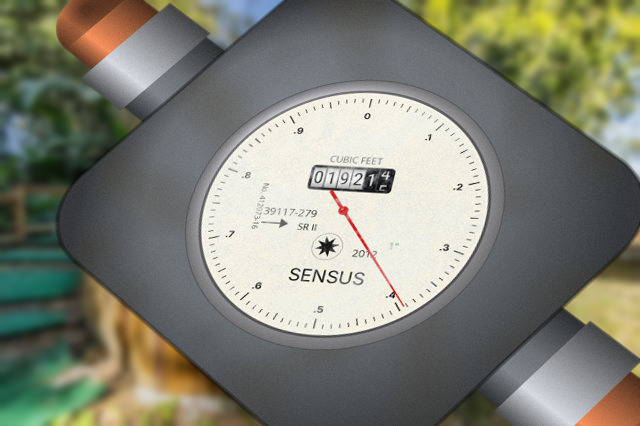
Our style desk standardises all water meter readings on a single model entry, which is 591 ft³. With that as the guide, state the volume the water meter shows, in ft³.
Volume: 19214.39 ft³
